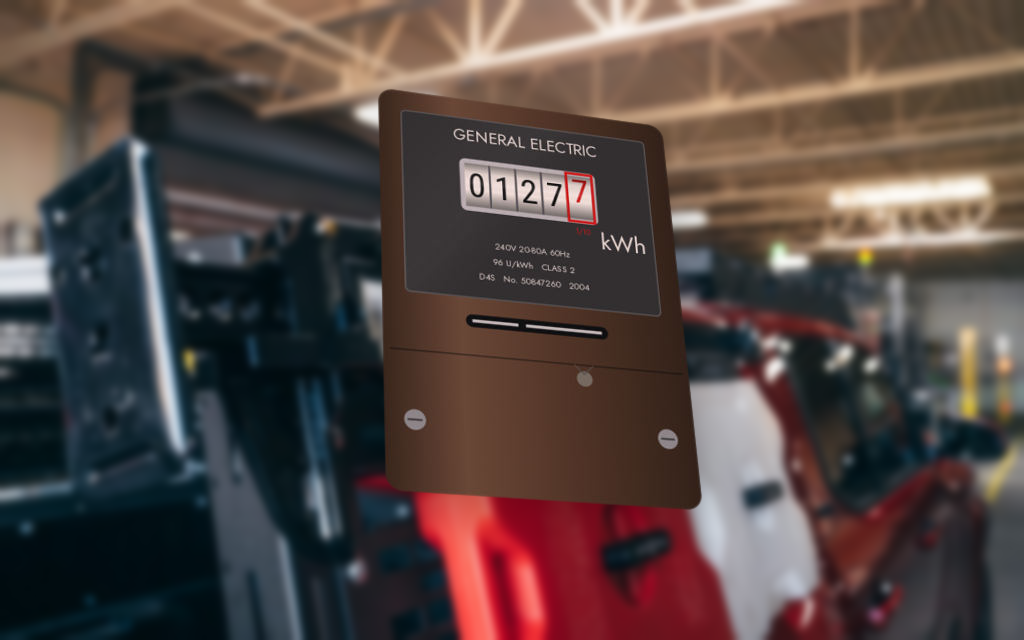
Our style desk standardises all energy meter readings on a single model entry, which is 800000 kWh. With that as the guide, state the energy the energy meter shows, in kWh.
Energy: 127.7 kWh
